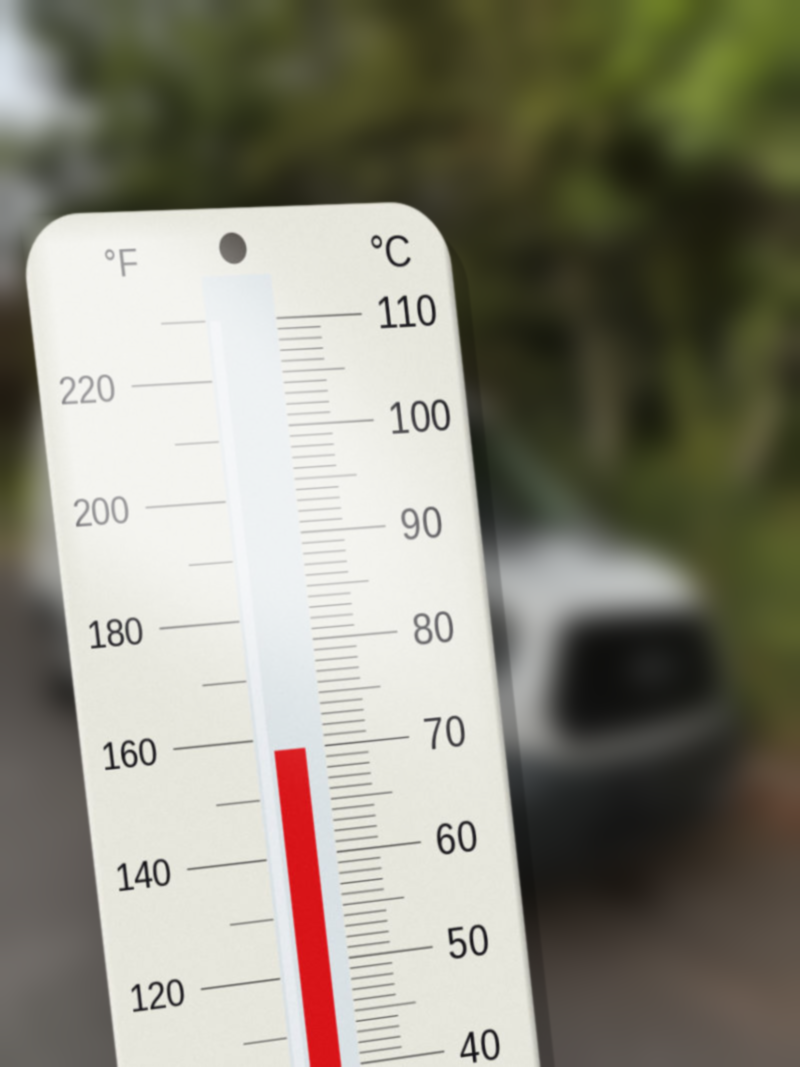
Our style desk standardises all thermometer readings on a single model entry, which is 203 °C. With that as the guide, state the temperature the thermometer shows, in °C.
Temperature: 70 °C
